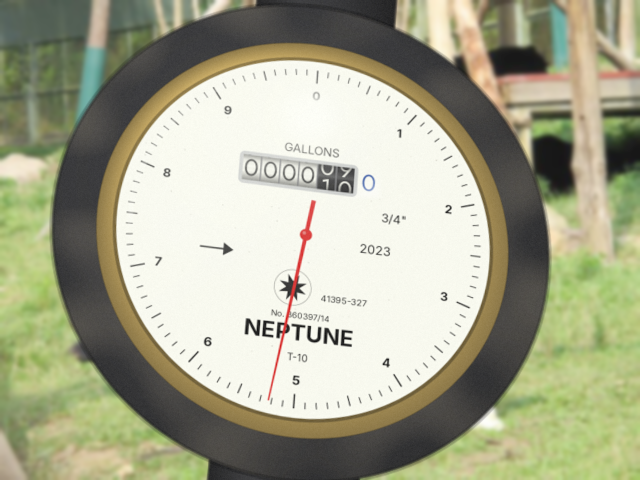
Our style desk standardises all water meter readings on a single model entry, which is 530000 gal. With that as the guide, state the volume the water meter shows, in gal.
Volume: 95.2 gal
